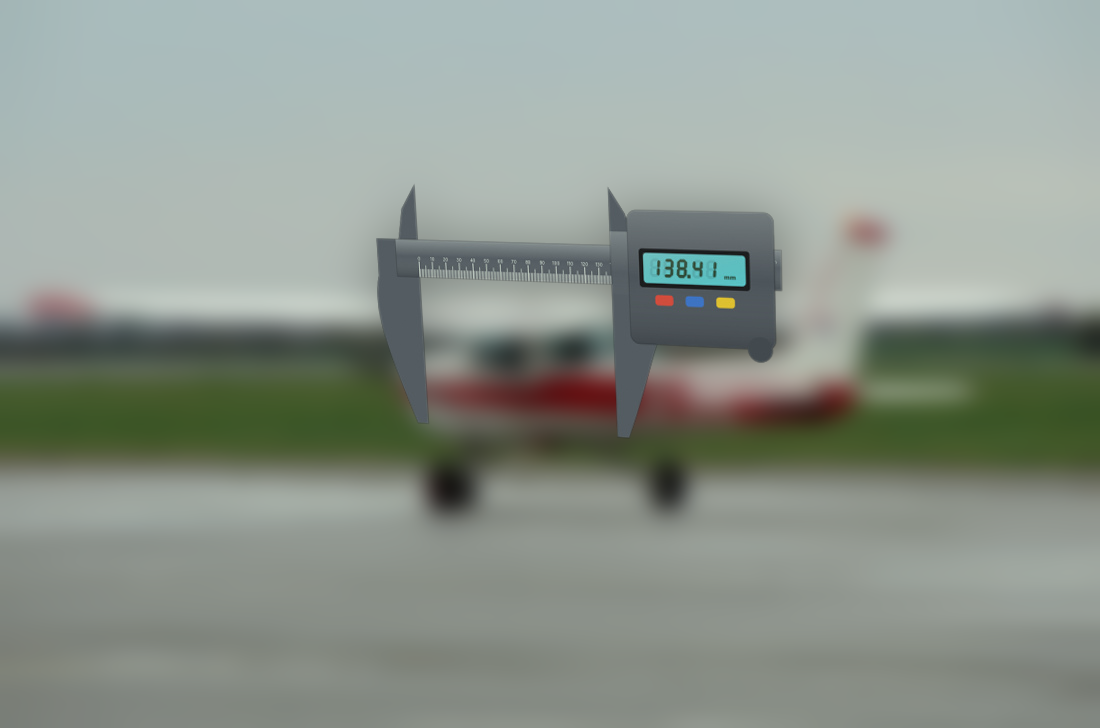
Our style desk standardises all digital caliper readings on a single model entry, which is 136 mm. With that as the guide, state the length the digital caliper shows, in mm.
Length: 138.41 mm
